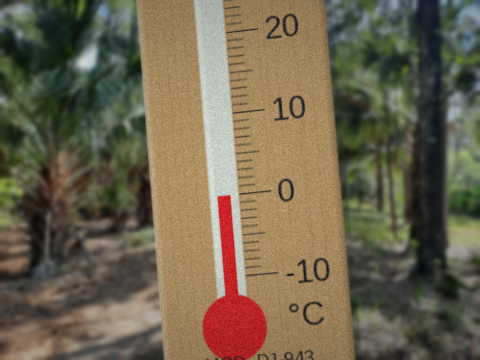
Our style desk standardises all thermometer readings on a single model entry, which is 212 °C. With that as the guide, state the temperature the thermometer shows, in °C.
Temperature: 0 °C
